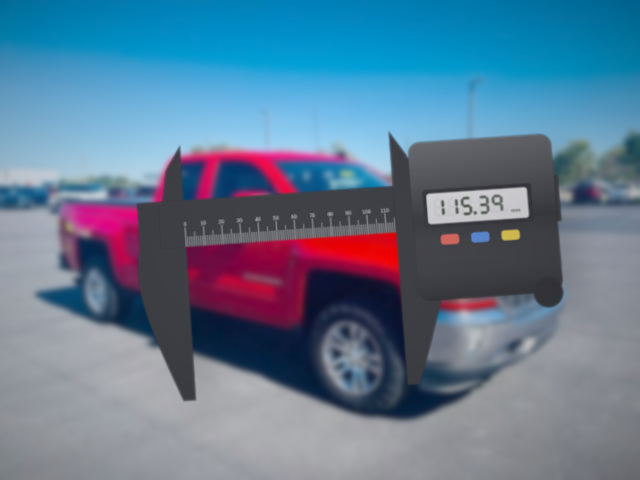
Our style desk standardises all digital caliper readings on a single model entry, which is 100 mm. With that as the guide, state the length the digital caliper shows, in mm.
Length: 115.39 mm
